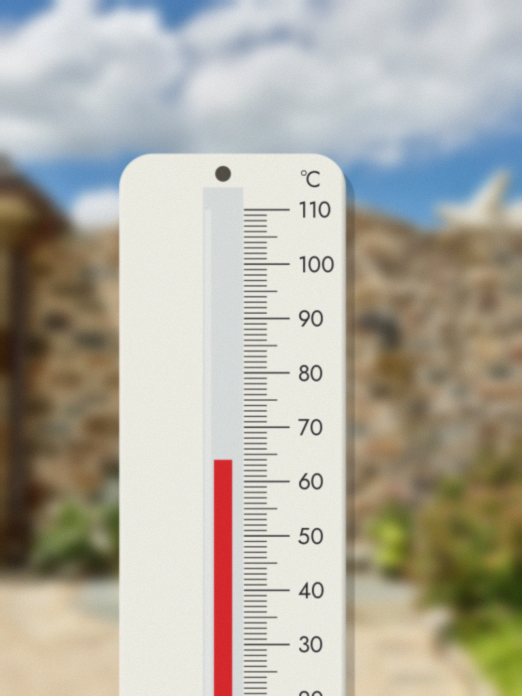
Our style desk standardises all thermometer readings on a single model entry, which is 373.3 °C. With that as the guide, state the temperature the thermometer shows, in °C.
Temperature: 64 °C
